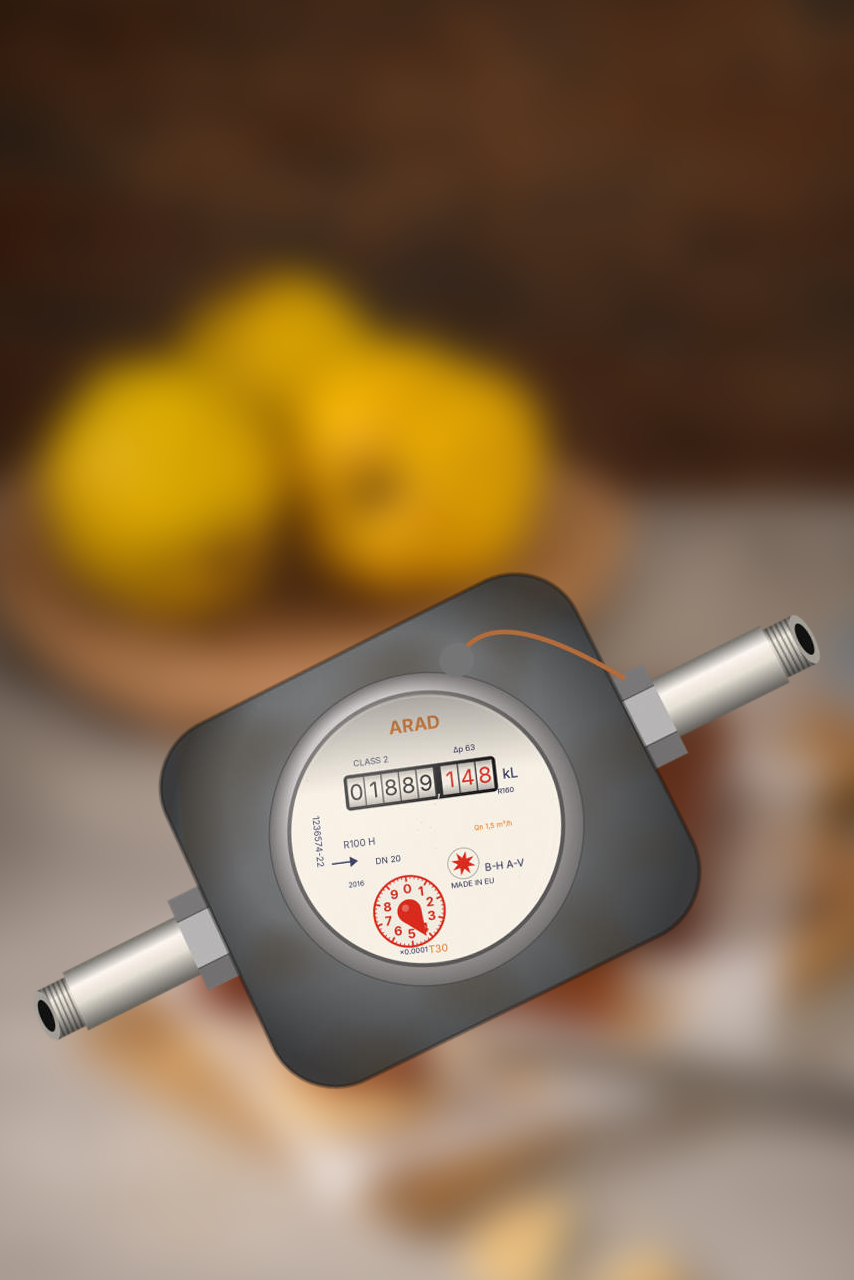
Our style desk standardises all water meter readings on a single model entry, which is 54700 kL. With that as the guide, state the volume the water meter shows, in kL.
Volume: 1889.1484 kL
